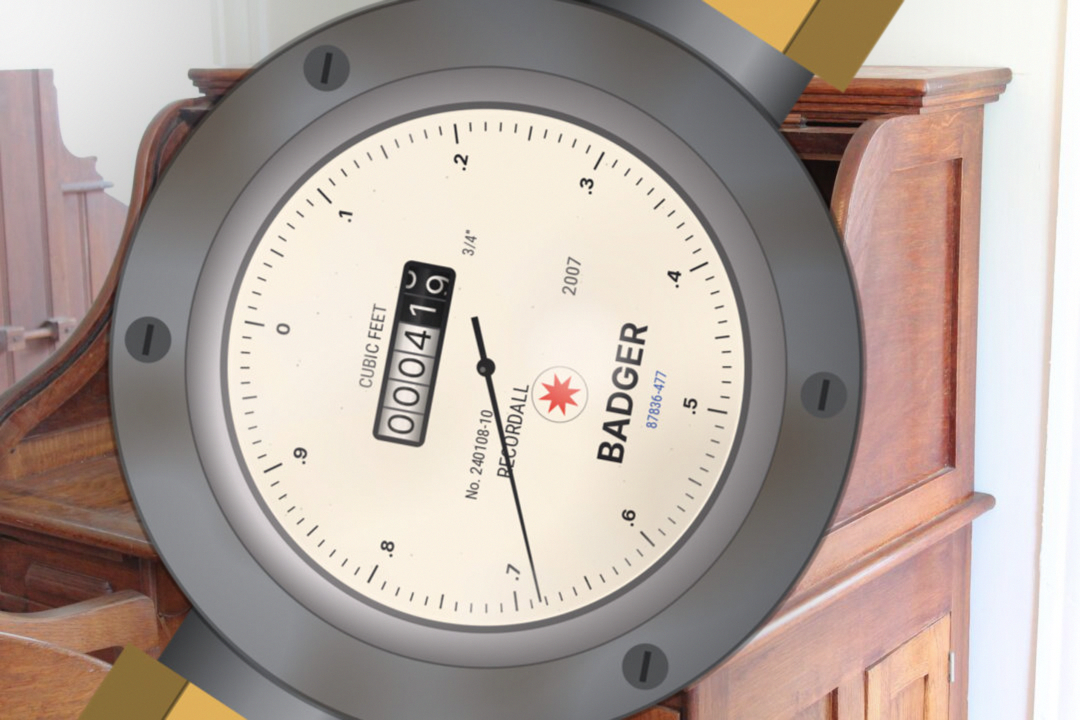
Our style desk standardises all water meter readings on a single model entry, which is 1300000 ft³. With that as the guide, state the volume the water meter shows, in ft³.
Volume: 418.68 ft³
